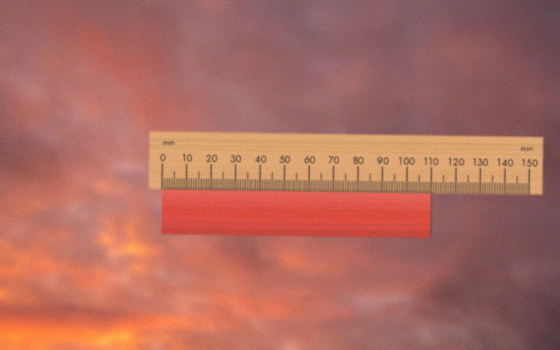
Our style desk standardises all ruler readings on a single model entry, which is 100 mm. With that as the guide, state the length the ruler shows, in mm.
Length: 110 mm
